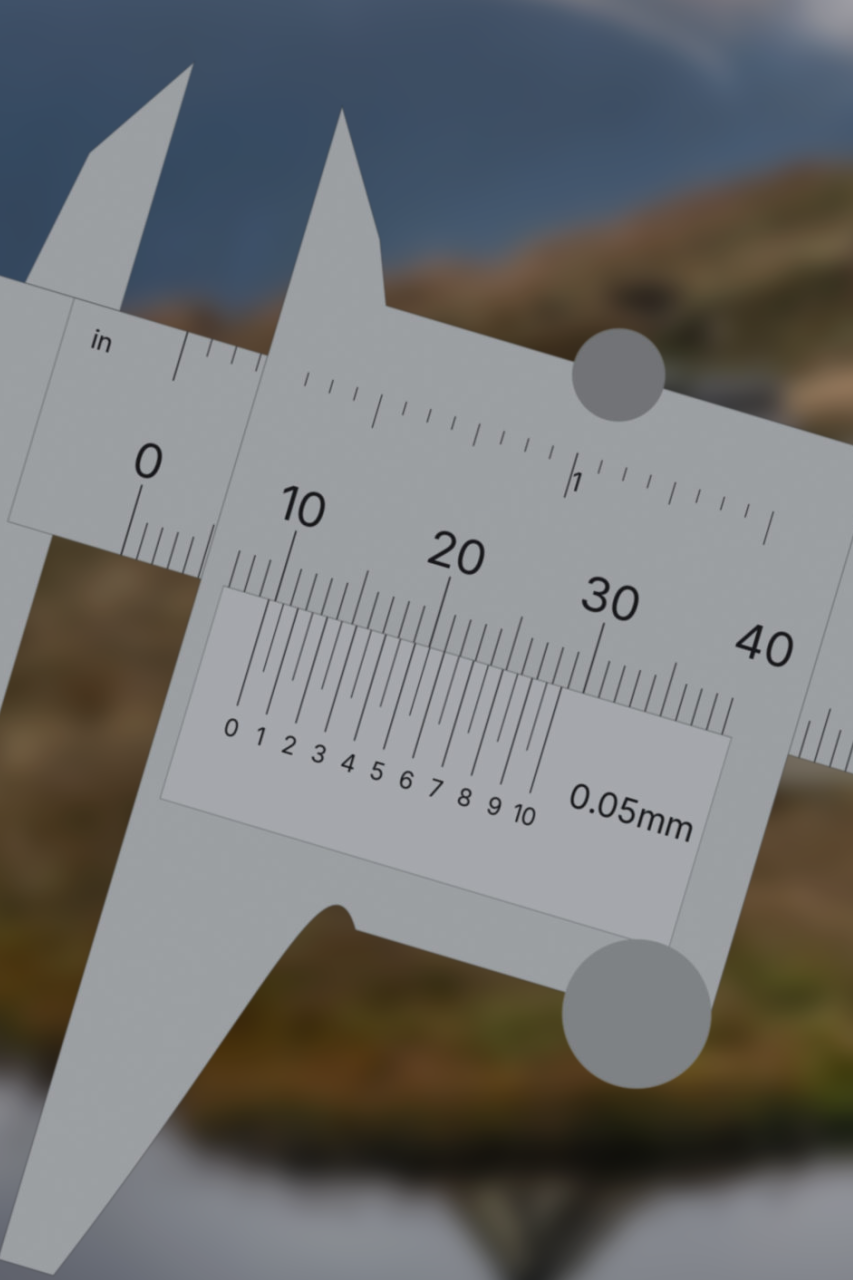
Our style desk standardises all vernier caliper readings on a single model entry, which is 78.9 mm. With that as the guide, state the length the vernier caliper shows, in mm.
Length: 9.6 mm
